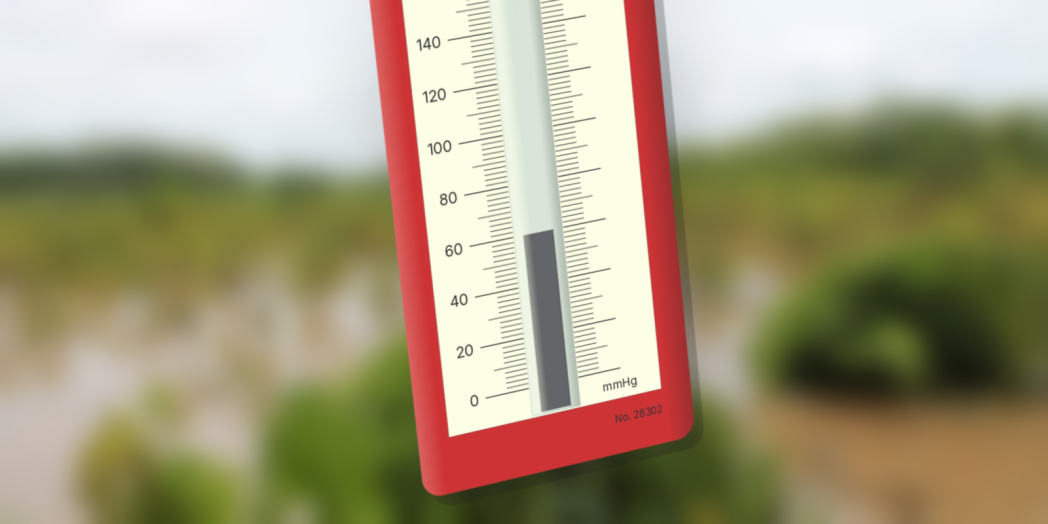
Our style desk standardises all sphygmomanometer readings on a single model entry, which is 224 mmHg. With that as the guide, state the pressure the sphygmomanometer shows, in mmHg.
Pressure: 60 mmHg
